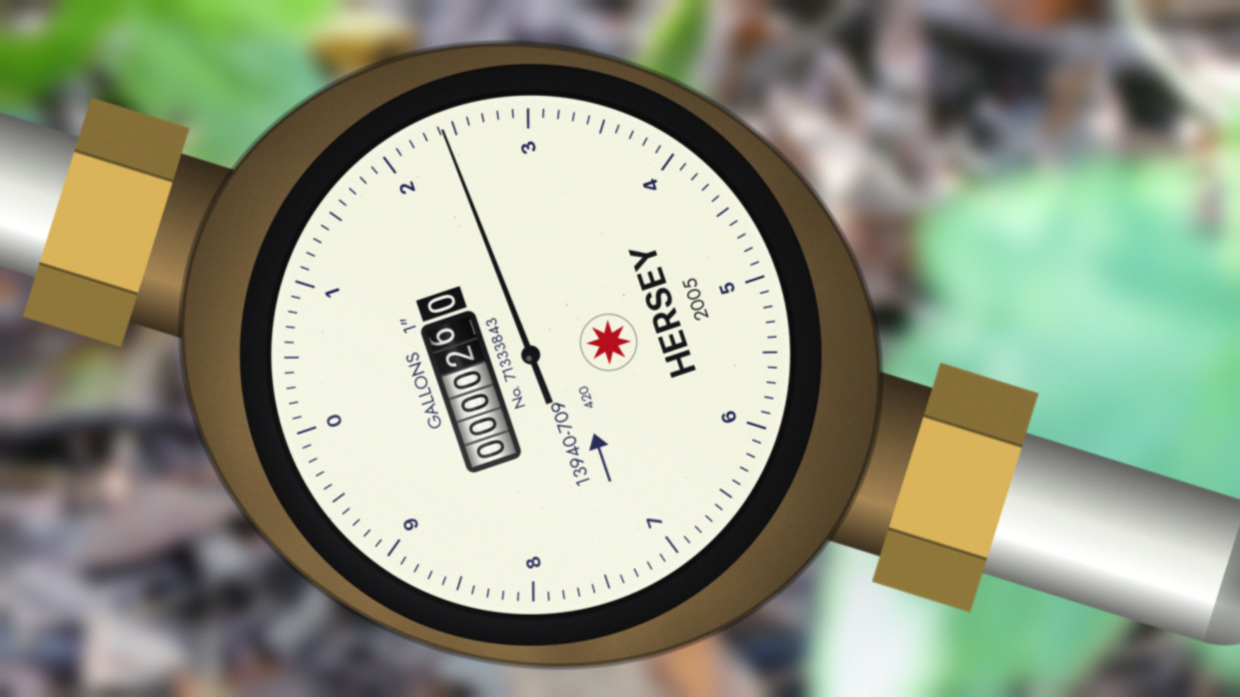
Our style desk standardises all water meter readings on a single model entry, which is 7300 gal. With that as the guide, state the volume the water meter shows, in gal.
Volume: 262.4 gal
